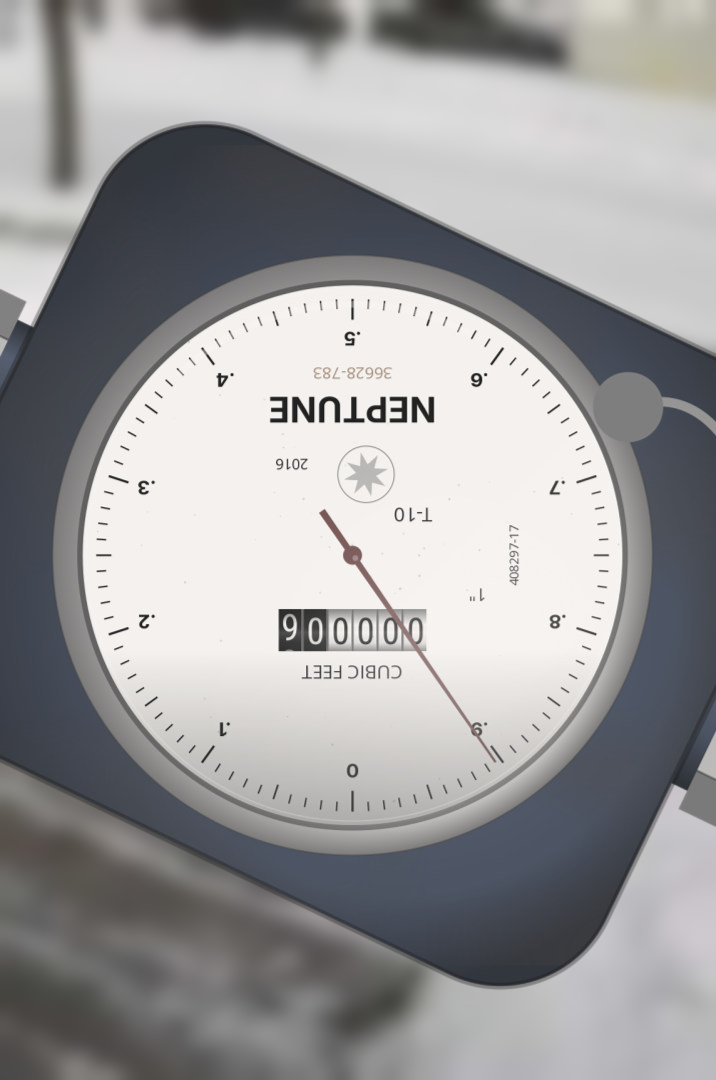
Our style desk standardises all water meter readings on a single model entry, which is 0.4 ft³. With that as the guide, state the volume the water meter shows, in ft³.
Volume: 5.90 ft³
